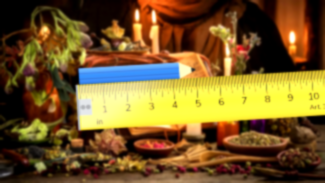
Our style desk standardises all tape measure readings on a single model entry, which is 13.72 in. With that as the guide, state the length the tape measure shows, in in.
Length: 5 in
